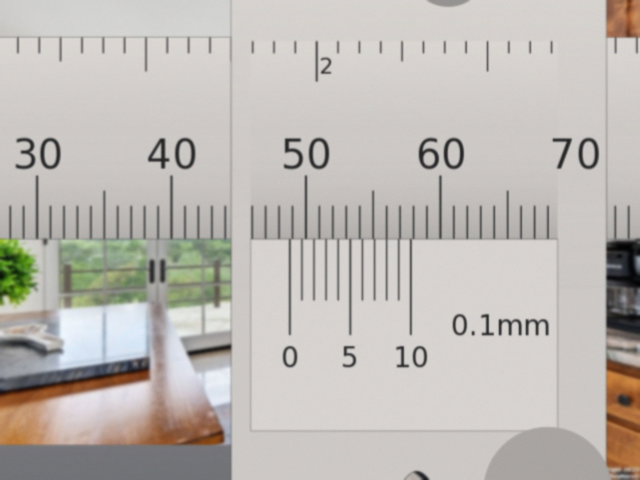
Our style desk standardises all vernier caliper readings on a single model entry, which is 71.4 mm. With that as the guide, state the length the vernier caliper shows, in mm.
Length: 48.8 mm
